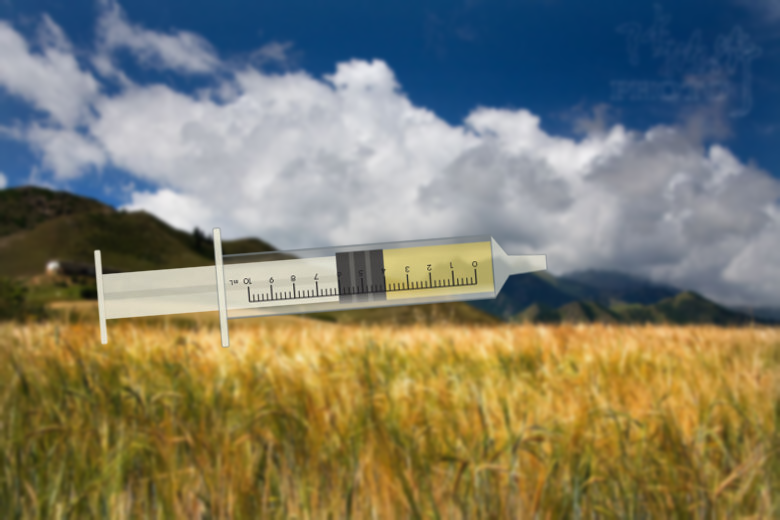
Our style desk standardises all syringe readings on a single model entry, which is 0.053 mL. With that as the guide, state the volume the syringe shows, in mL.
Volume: 4 mL
